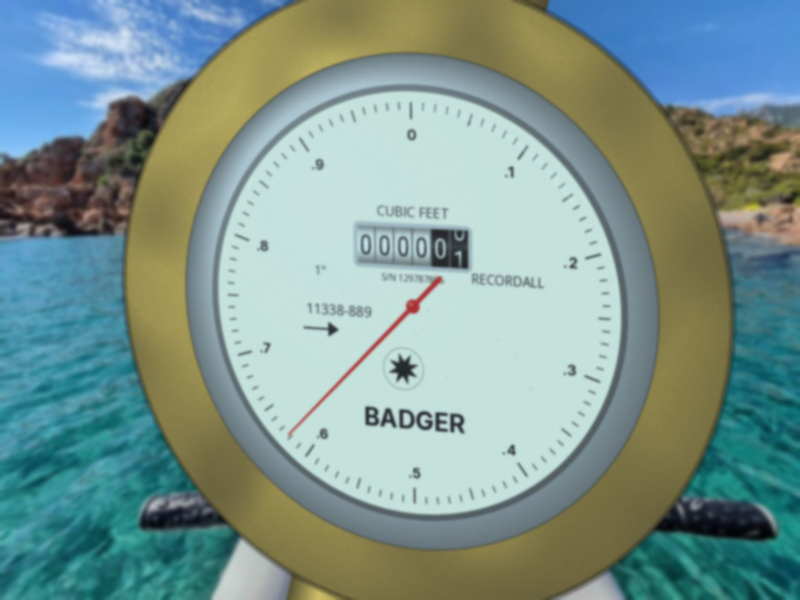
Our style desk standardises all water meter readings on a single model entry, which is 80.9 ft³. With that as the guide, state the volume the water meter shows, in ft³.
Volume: 0.62 ft³
